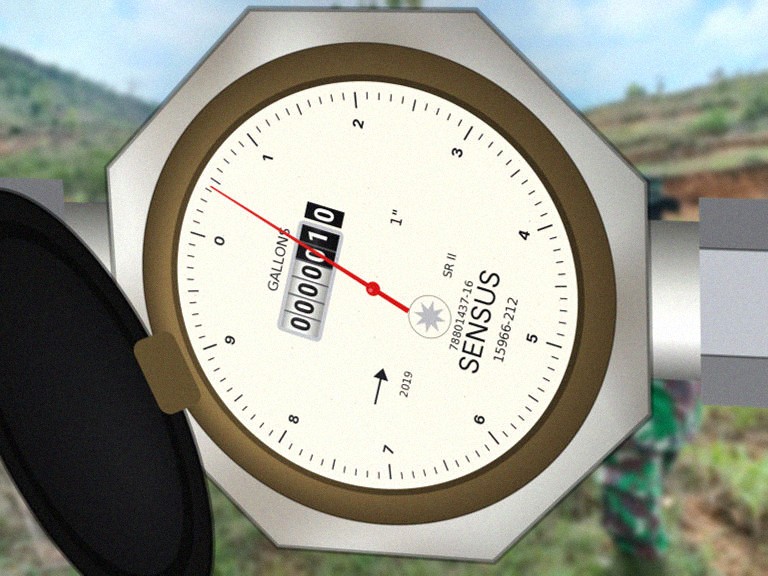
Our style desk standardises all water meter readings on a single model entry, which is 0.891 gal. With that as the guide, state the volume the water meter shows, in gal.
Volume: 10.4 gal
